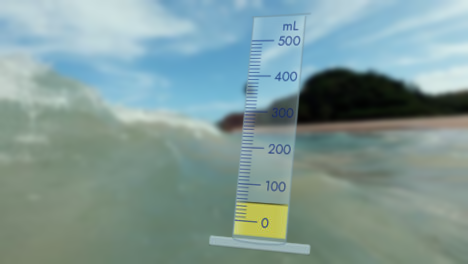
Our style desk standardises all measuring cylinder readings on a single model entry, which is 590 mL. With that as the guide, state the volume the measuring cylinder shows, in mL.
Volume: 50 mL
